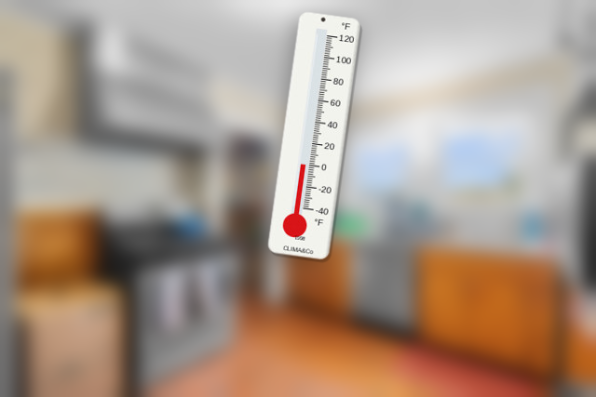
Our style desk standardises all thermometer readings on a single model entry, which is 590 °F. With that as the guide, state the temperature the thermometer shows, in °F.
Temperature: 0 °F
